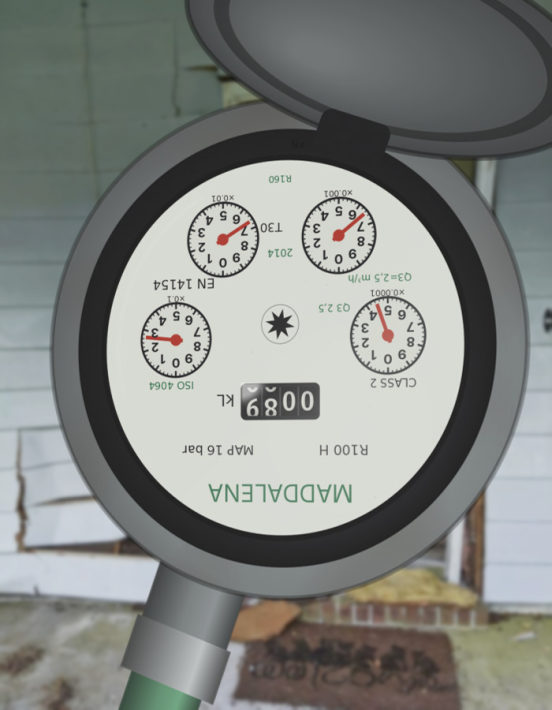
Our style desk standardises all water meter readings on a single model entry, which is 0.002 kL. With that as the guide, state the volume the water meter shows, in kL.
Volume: 89.2664 kL
